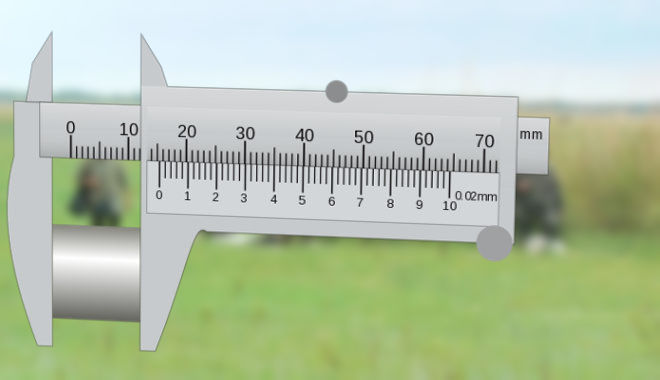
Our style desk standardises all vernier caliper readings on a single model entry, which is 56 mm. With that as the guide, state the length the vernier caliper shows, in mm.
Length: 15.4 mm
